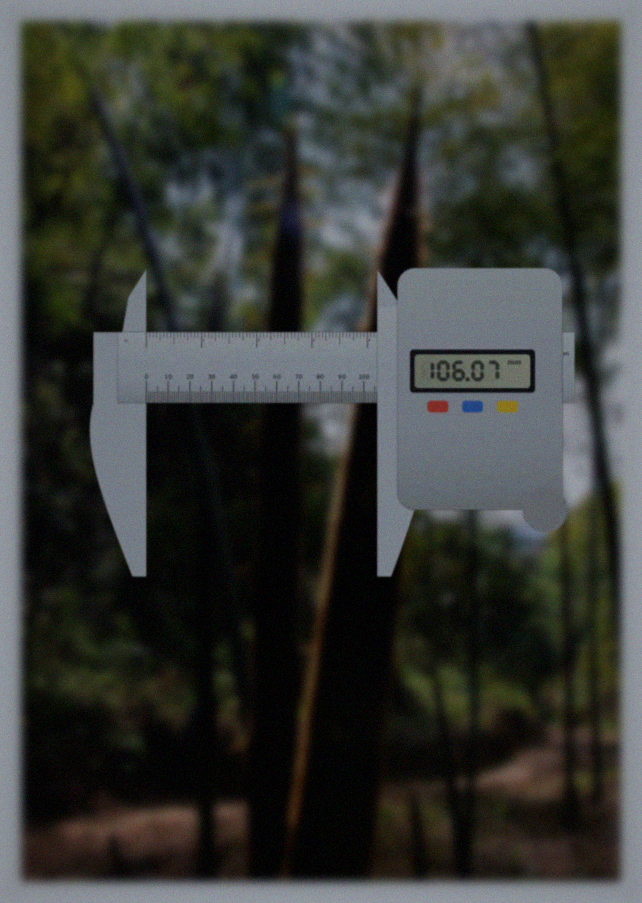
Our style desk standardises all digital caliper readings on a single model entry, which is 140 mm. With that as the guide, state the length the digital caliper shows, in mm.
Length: 106.07 mm
